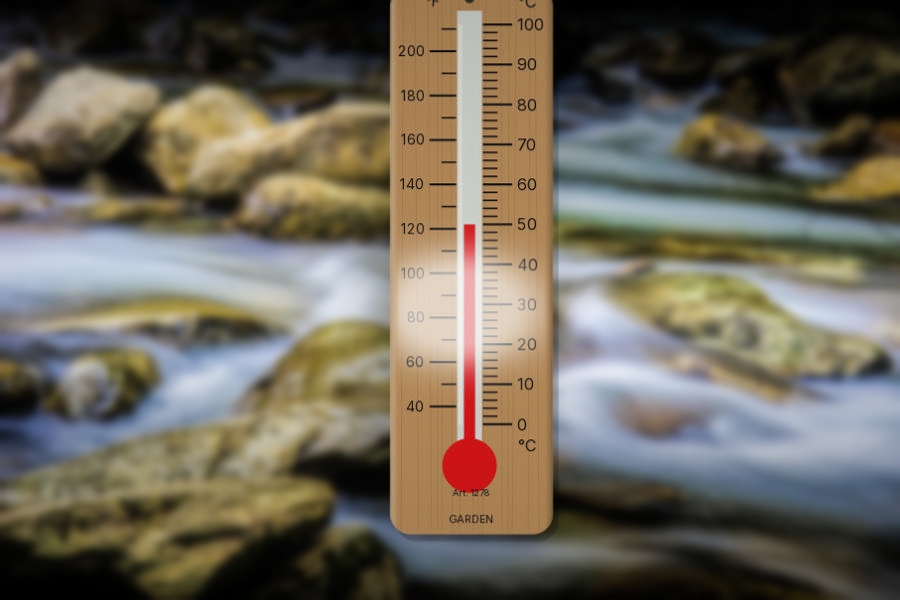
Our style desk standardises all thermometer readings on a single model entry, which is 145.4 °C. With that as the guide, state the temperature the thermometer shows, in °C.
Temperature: 50 °C
